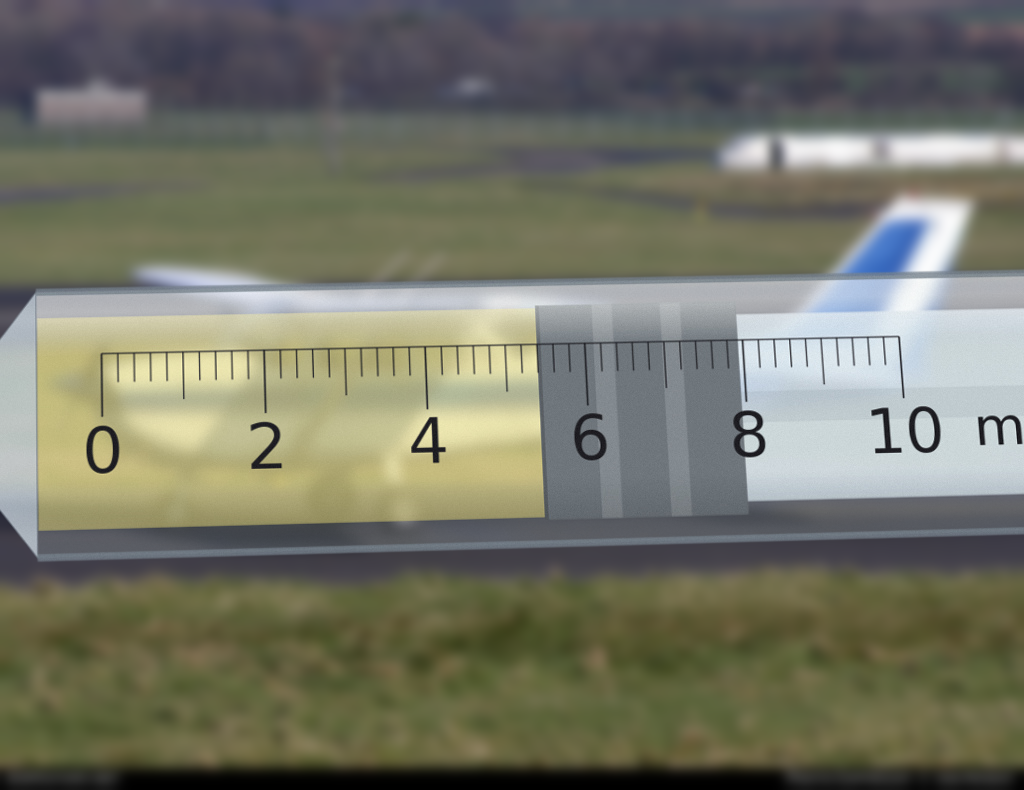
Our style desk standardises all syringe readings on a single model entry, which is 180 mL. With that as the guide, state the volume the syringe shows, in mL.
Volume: 5.4 mL
